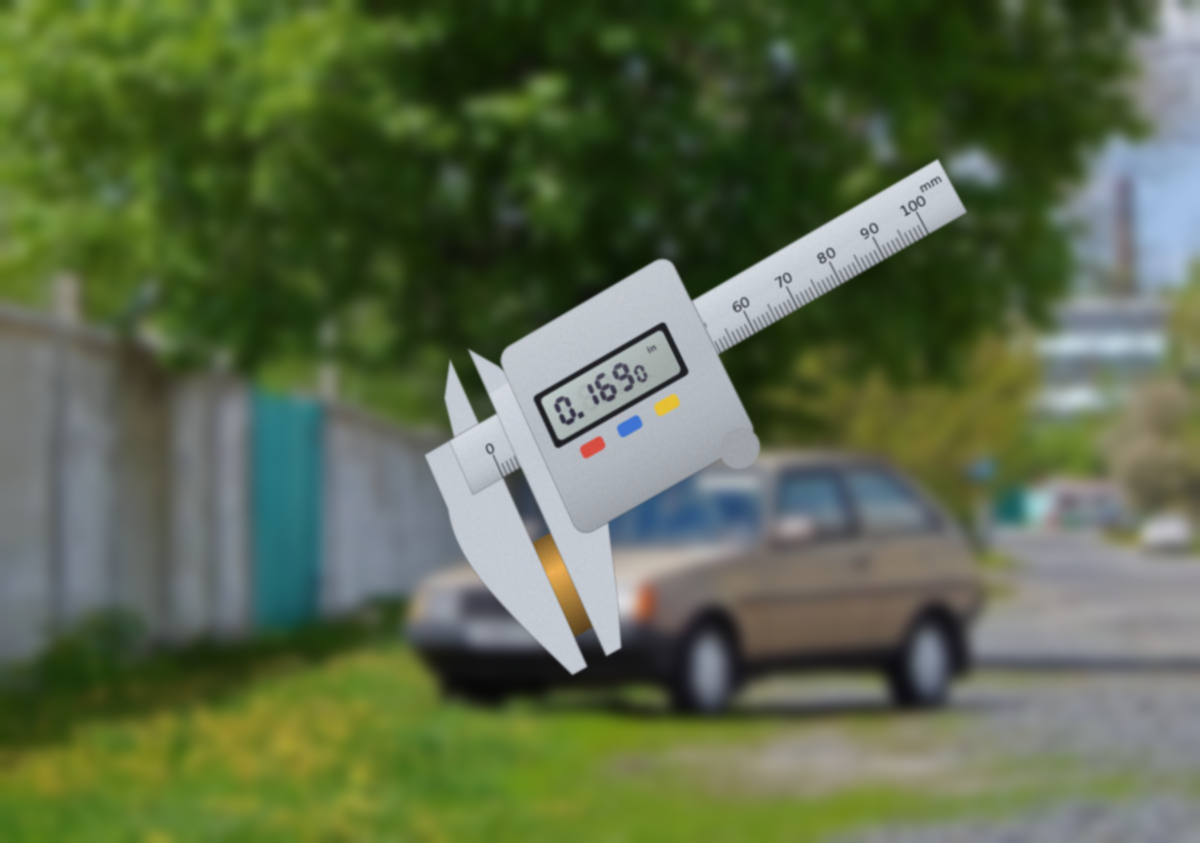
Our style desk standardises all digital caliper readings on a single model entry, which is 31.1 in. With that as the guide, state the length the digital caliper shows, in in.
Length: 0.1690 in
